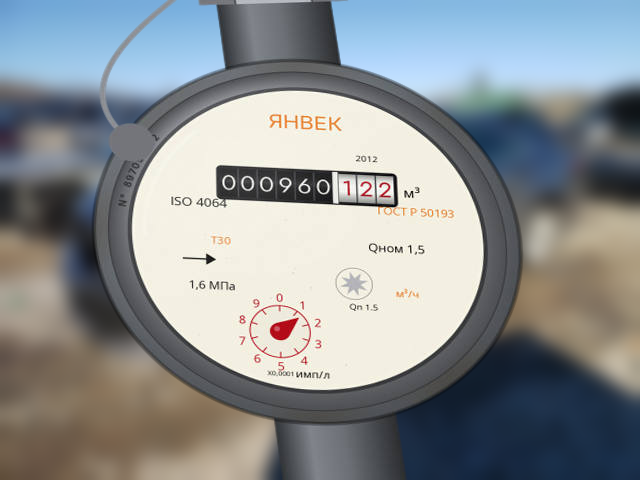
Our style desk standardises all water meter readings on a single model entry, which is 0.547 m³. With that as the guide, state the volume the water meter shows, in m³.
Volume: 960.1221 m³
